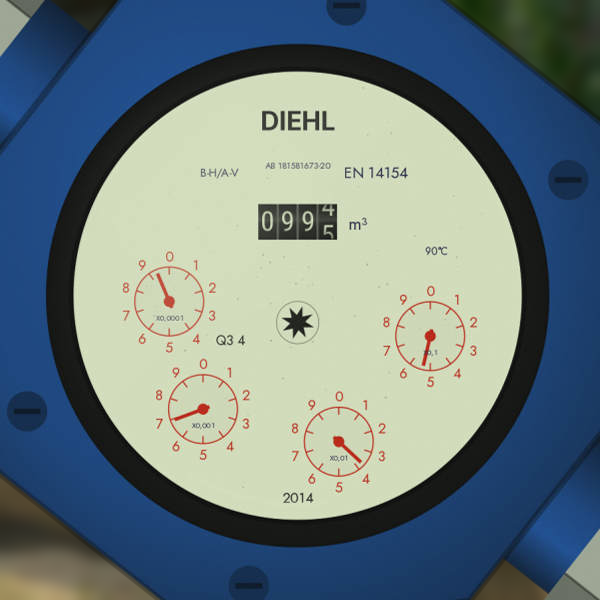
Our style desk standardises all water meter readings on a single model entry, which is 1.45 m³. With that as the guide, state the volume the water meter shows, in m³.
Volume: 994.5369 m³
